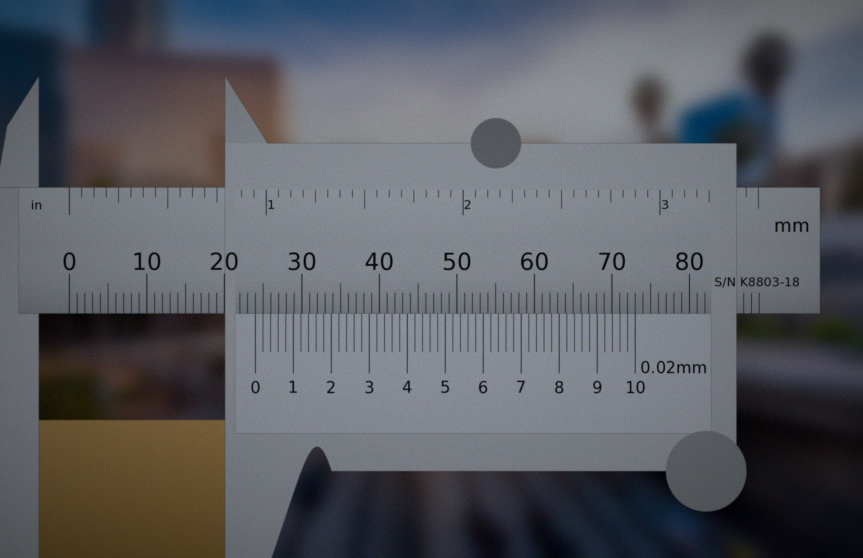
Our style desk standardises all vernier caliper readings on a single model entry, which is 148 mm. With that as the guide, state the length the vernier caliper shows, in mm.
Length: 24.0 mm
